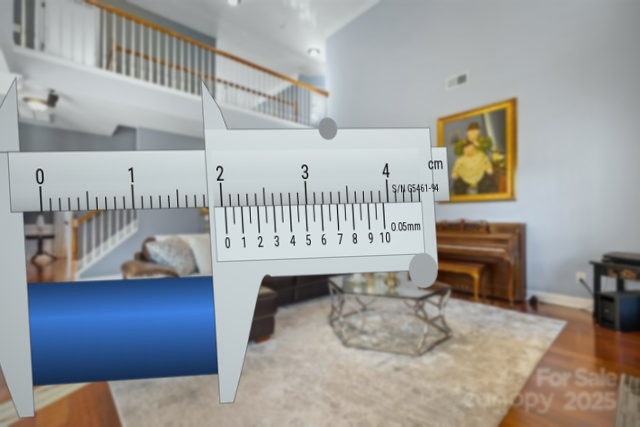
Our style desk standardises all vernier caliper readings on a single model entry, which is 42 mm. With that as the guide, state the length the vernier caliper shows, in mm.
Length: 20.4 mm
